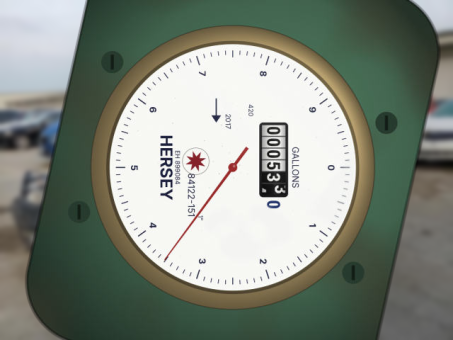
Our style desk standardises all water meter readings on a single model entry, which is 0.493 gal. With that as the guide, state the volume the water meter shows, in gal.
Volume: 5333.5 gal
